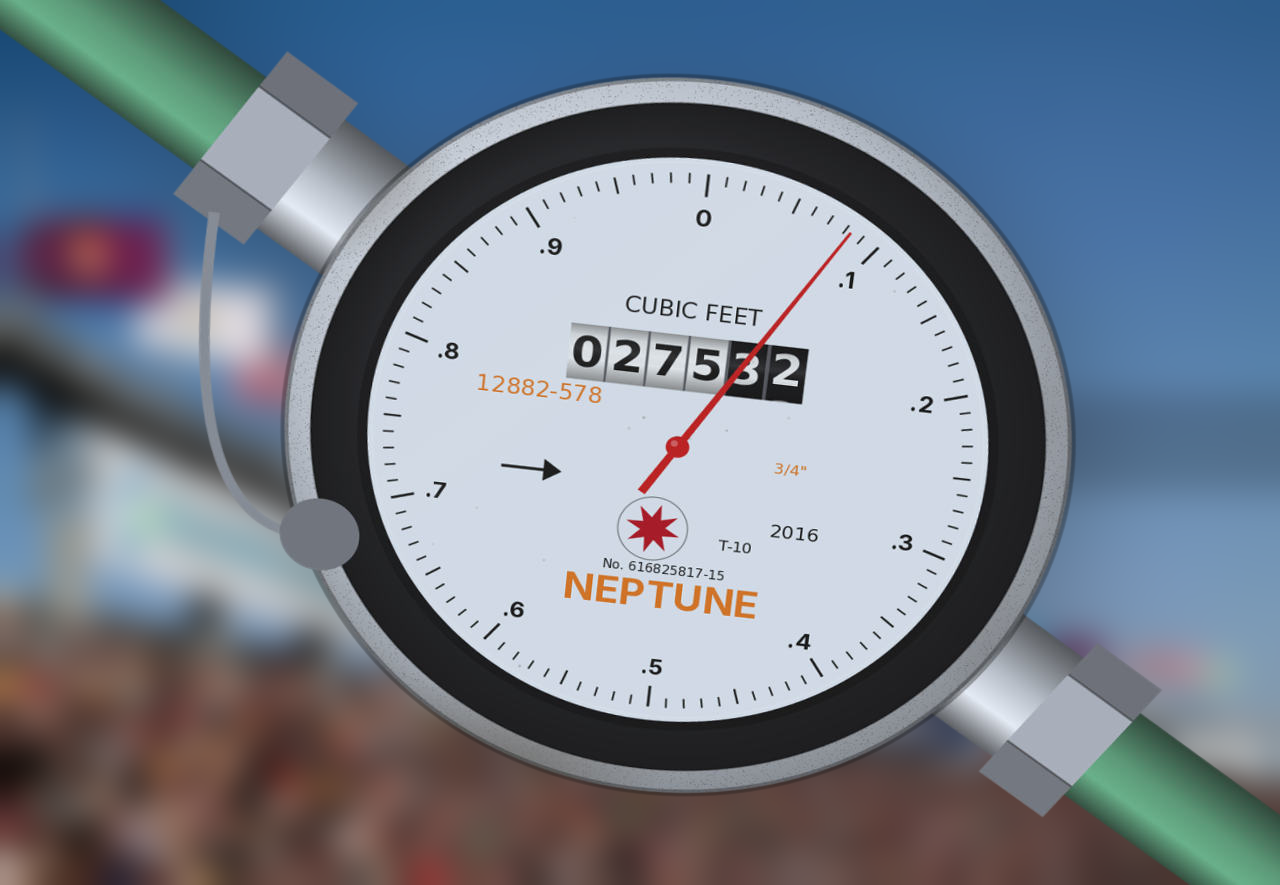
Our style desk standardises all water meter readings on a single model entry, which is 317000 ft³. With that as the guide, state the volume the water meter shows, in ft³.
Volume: 27532.08 ft³
